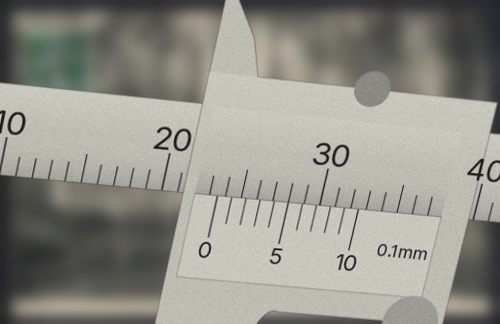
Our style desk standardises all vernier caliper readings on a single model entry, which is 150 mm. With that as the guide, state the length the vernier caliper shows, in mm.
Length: 23.5 mm
